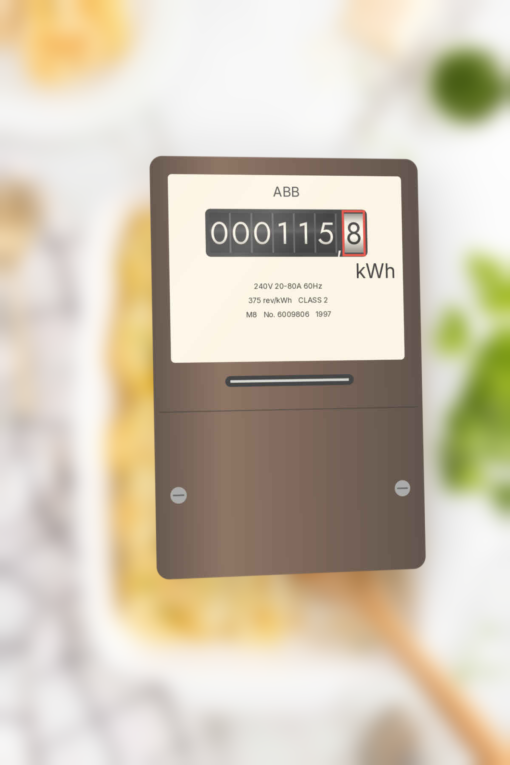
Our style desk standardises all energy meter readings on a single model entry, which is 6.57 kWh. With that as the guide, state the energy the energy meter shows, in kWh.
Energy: 115.8 kWh
